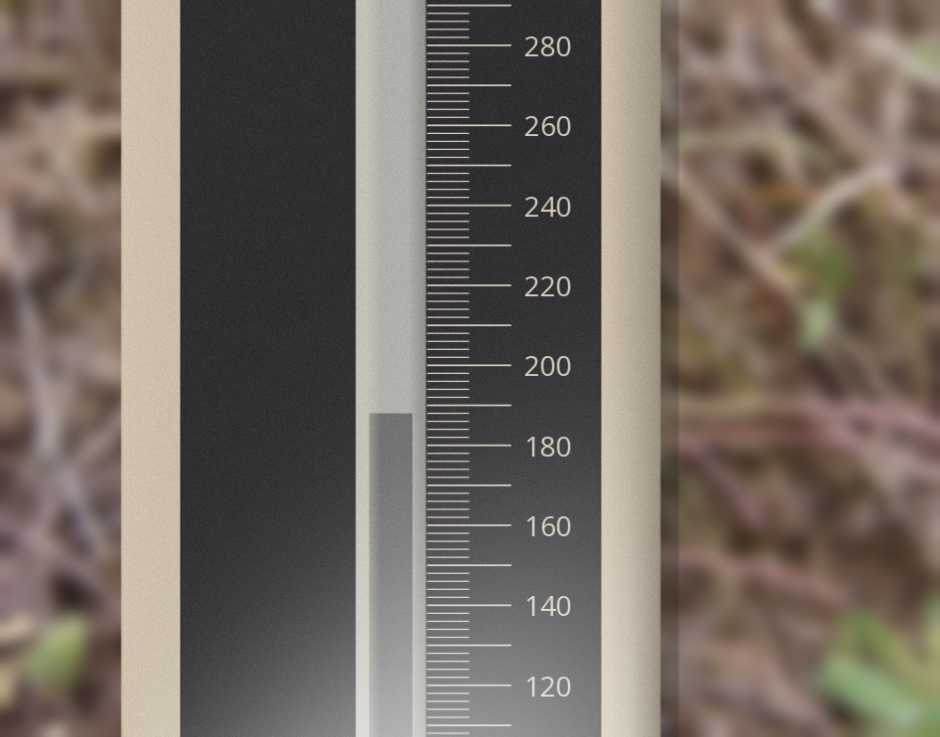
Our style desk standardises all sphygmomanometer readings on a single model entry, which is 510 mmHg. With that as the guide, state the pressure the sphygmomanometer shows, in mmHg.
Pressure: 188 mmHg
